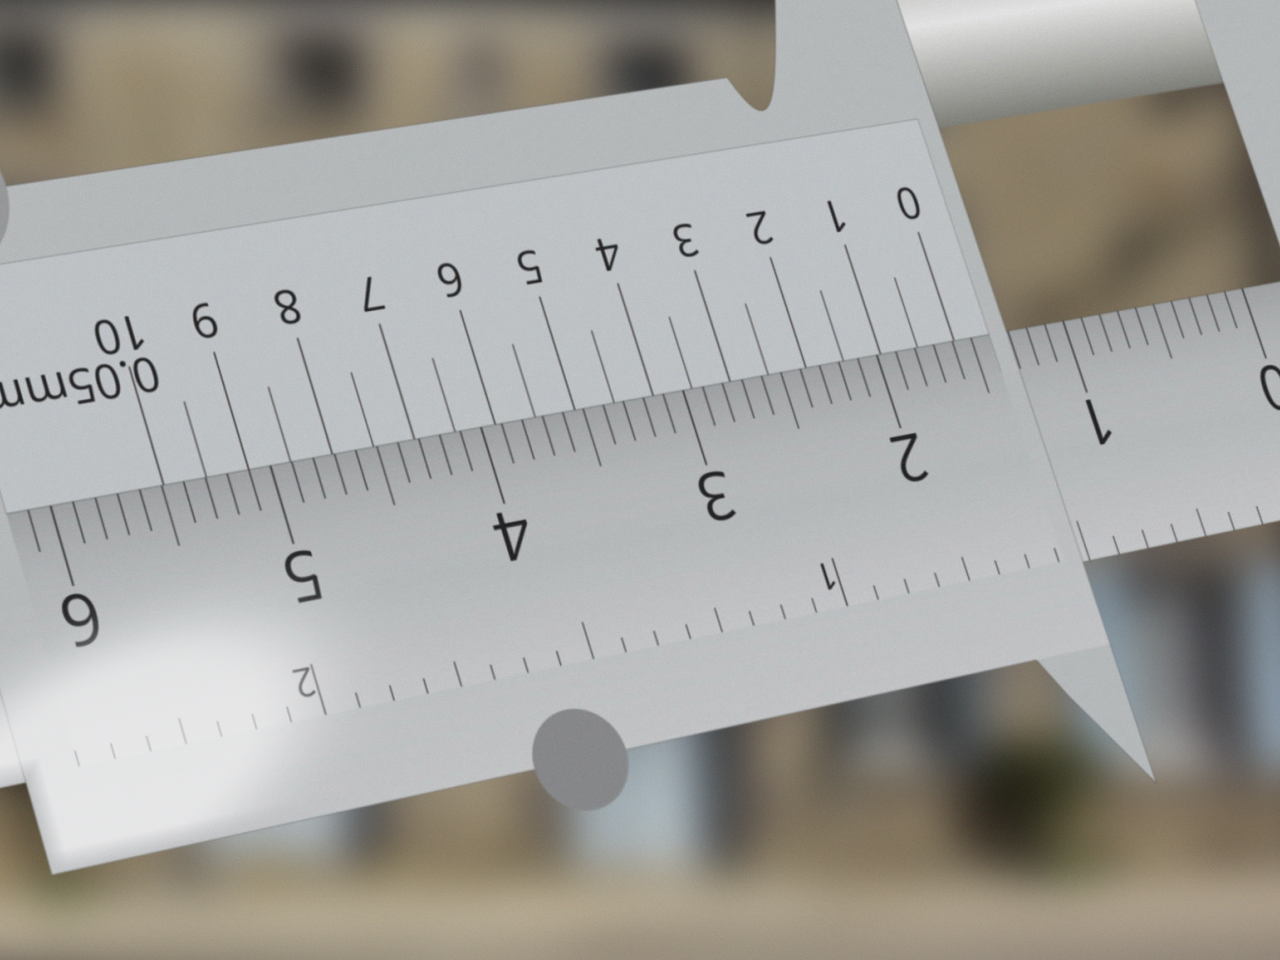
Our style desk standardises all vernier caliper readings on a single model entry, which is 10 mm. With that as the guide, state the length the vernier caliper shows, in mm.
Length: 15.9 mm
